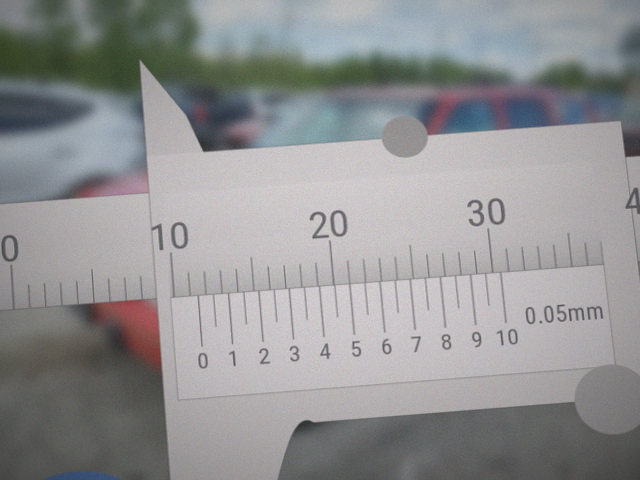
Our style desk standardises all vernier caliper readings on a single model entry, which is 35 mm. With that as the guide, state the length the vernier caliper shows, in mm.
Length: 11.5 mm
